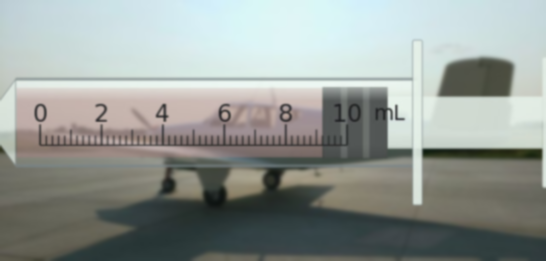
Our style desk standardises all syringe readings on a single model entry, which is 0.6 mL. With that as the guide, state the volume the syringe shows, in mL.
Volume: 9.2 mL
